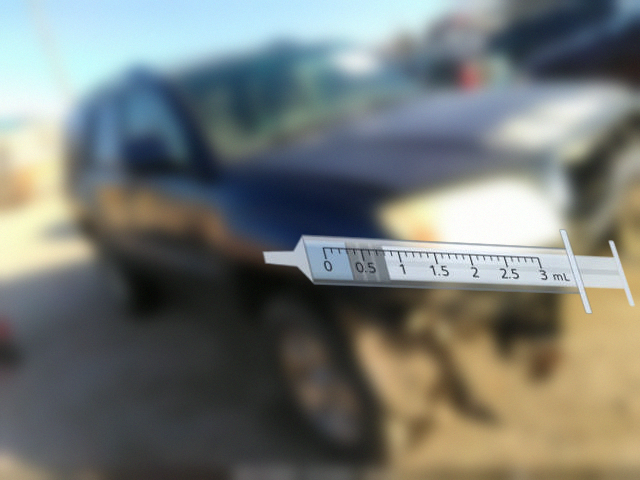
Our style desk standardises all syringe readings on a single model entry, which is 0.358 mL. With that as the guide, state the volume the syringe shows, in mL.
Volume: 0.3 mL
